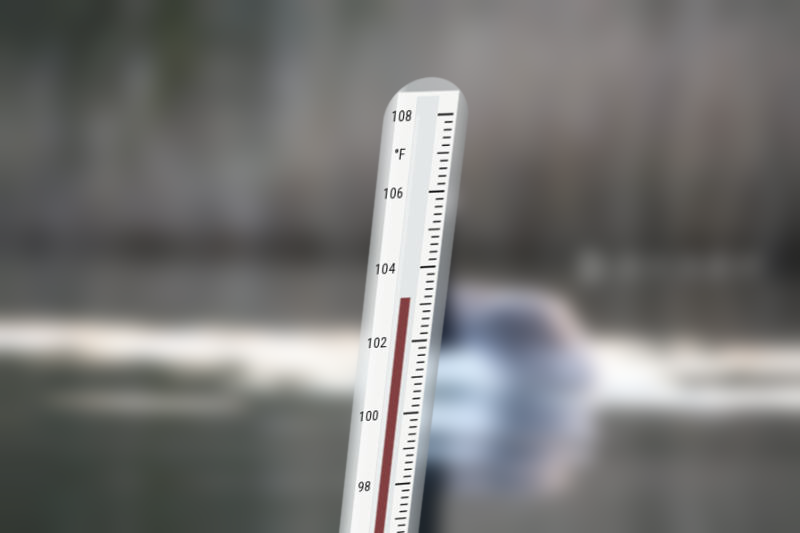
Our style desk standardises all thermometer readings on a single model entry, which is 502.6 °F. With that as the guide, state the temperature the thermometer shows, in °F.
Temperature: 103.2 °F
